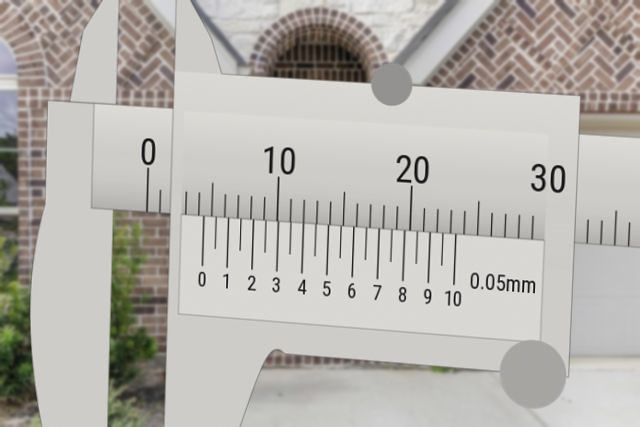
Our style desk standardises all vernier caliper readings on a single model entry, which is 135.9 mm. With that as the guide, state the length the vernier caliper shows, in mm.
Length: 4.4 mm
